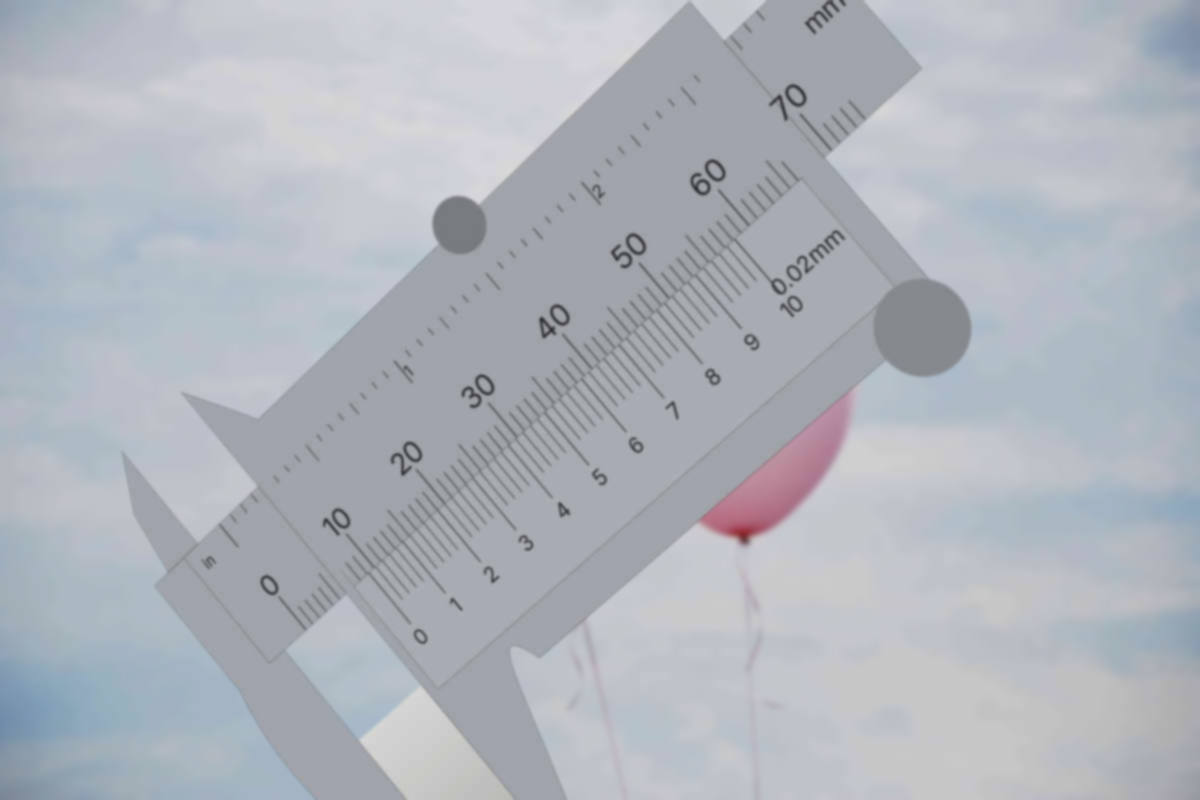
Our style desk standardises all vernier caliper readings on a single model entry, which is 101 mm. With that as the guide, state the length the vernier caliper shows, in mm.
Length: 9.2 mm
